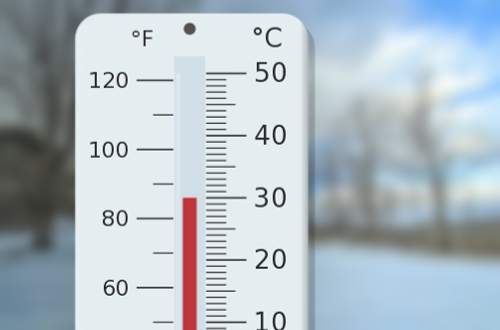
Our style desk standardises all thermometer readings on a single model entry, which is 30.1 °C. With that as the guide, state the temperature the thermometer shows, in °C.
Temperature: 30 °C
